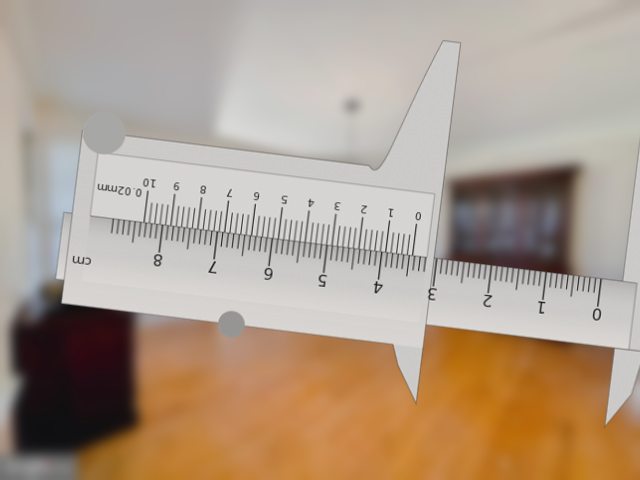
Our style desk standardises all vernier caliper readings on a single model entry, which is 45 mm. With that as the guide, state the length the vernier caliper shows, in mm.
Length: 34.4 mm
